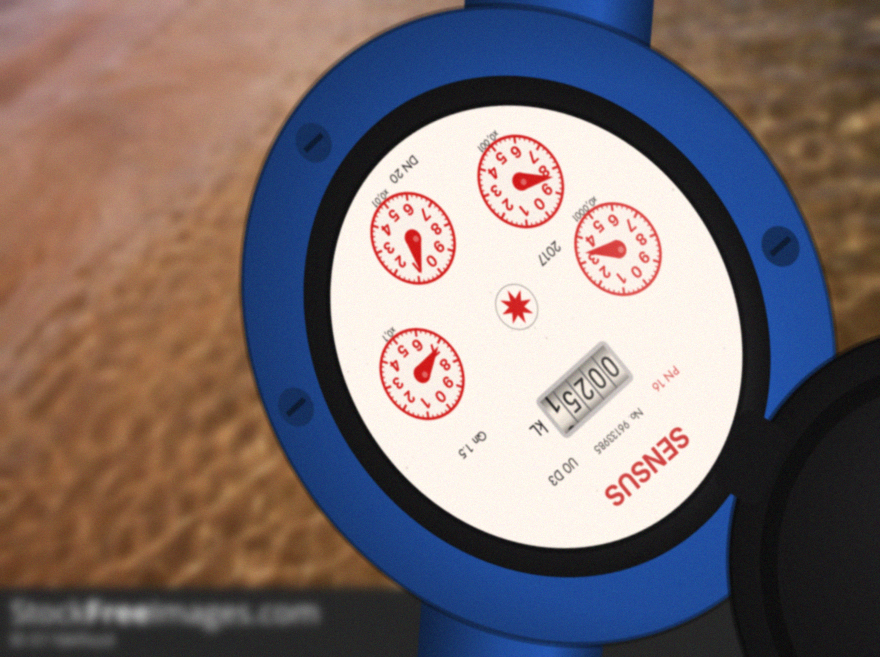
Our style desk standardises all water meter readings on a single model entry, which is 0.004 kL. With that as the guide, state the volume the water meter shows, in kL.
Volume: 250.7083 kL
